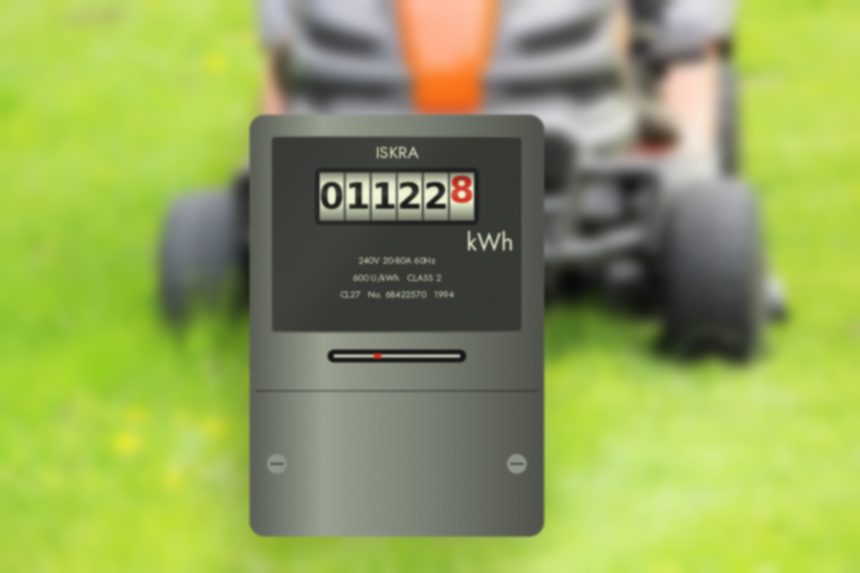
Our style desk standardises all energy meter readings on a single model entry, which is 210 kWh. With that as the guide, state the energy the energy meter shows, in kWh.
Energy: 1122.8 kWh
